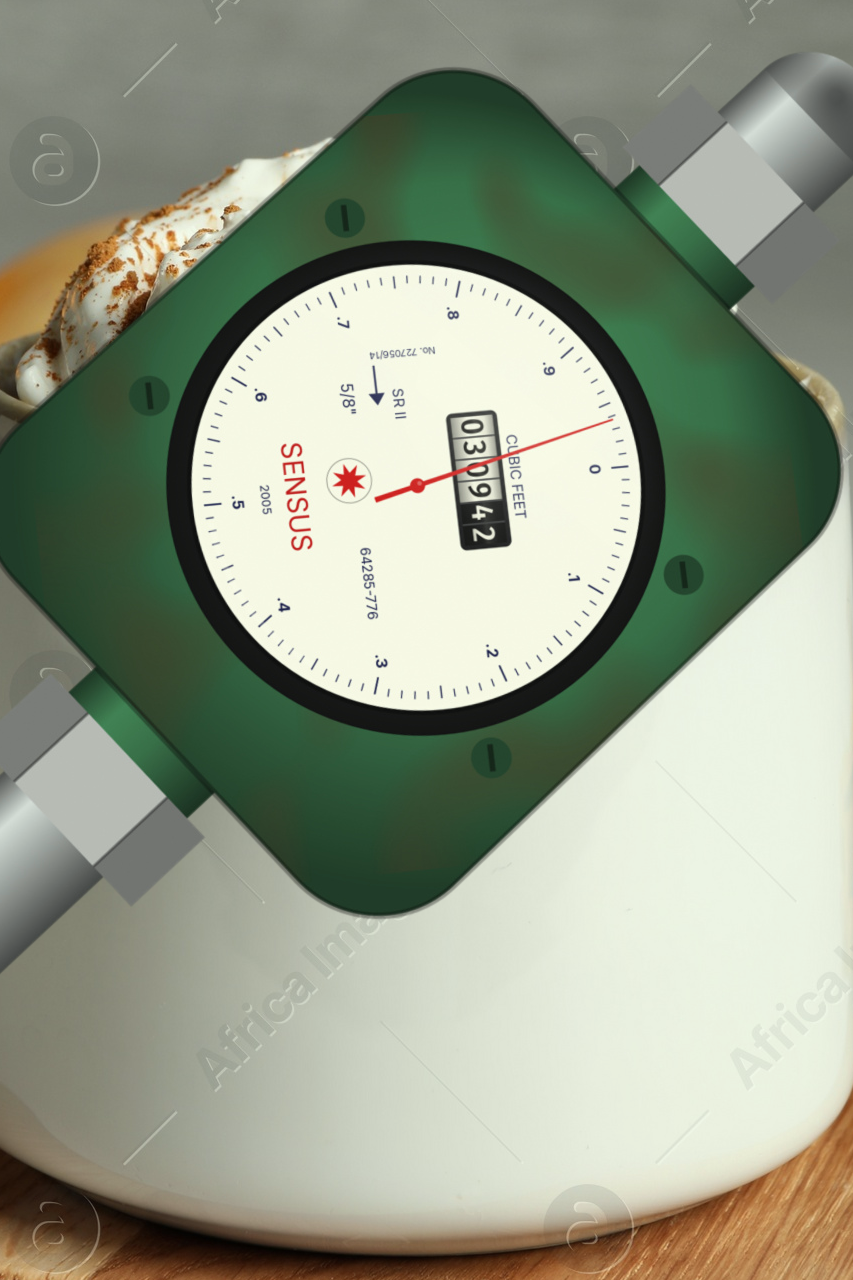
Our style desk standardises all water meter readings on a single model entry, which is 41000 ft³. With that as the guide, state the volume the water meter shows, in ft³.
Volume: 30941.96 ft³
